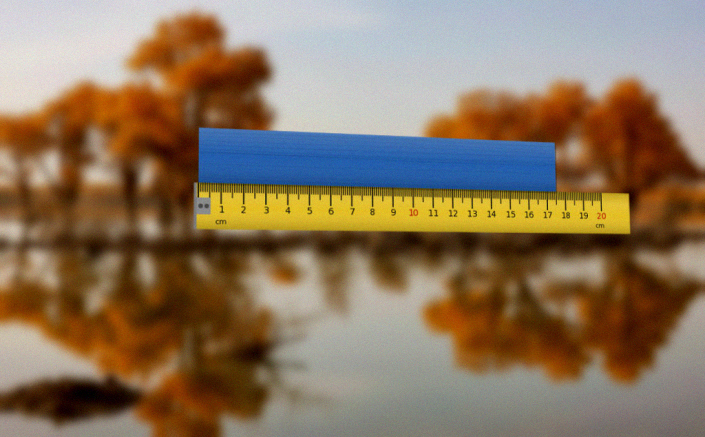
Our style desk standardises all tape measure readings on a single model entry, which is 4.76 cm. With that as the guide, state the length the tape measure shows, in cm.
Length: 17.5 cm
